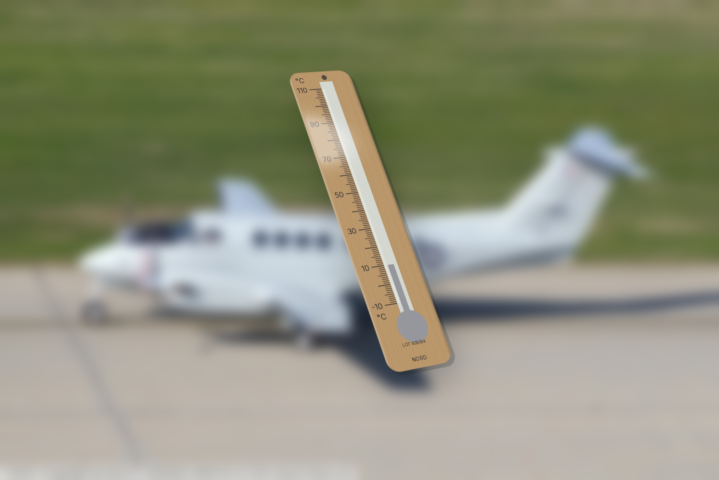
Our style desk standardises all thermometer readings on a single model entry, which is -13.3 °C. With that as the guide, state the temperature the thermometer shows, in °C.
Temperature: 10 °C
